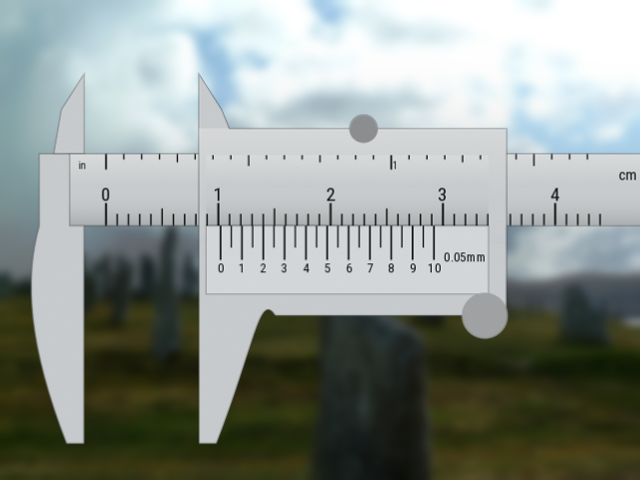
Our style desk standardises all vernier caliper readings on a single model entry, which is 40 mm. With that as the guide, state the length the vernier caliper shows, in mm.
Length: 10.2 mm
